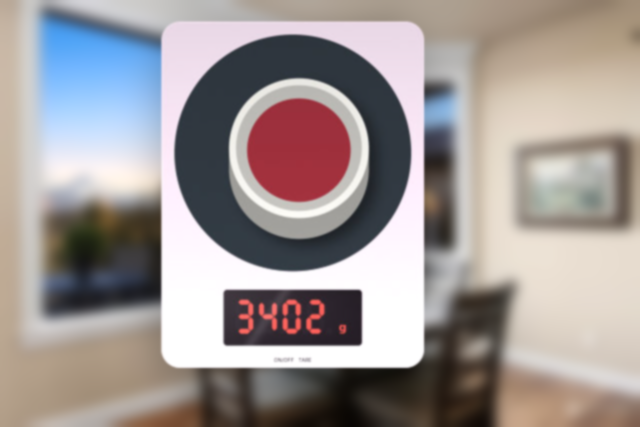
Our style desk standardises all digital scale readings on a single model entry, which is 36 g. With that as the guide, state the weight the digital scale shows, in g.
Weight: 3402 g
